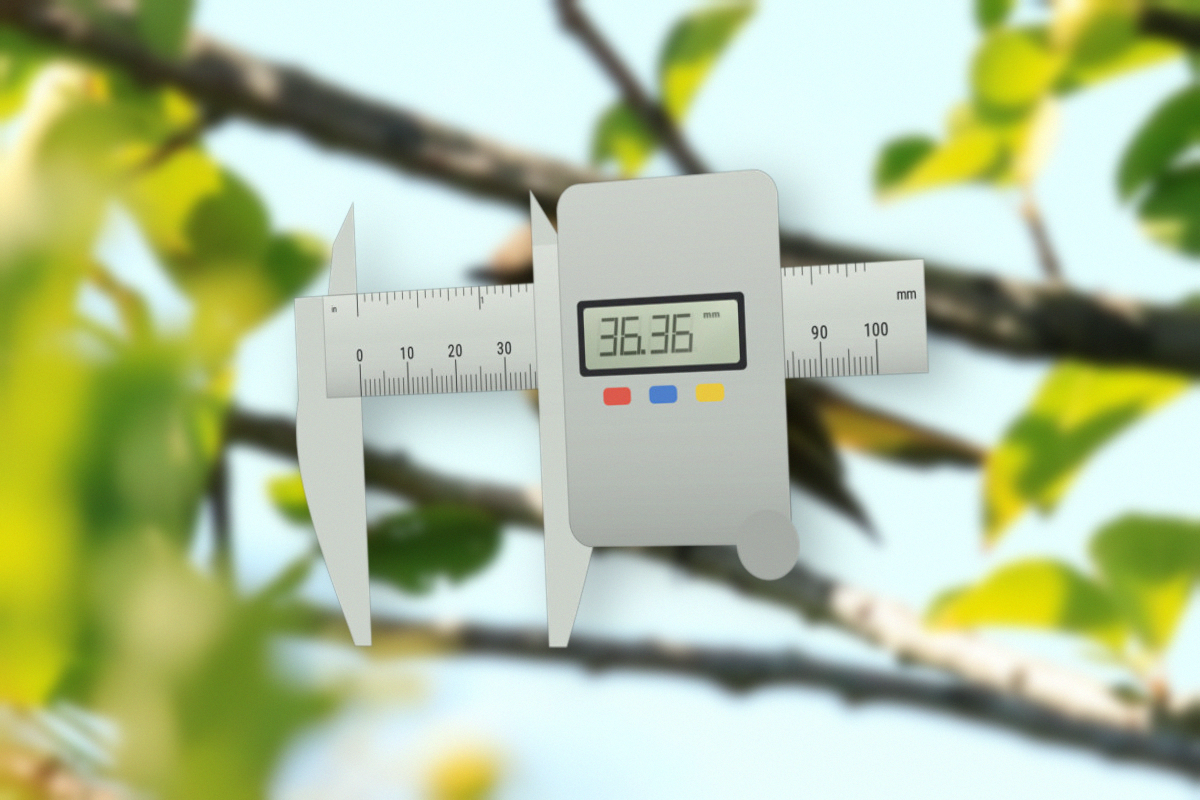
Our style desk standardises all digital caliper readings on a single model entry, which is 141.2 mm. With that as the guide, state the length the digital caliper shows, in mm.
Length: 36.36 mm
